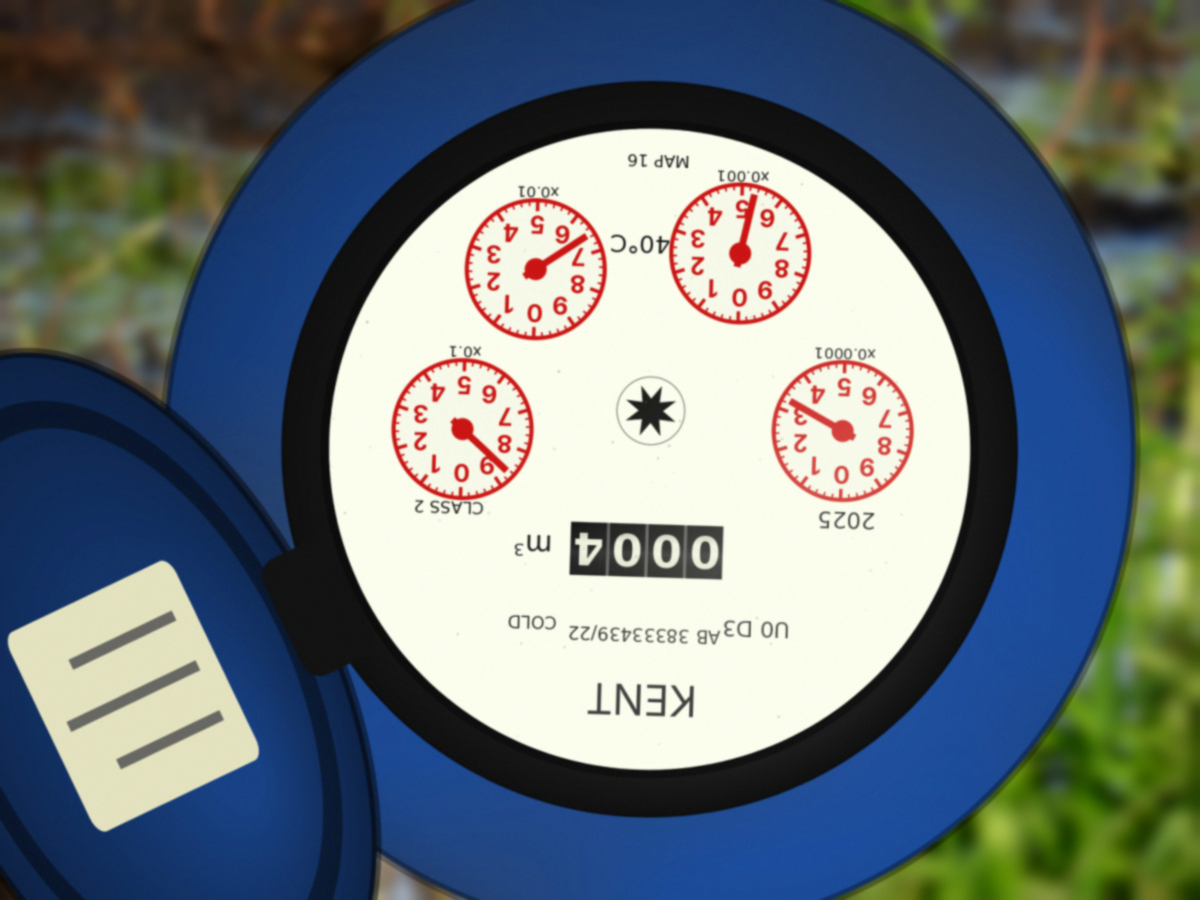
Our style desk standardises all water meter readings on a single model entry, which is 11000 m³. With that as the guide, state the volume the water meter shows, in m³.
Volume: 4.8653 m³
